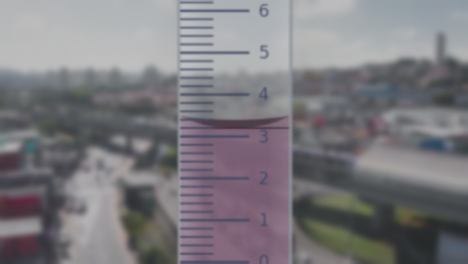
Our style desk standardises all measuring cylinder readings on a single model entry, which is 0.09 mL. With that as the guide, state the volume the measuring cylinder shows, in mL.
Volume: 3.2 mL
